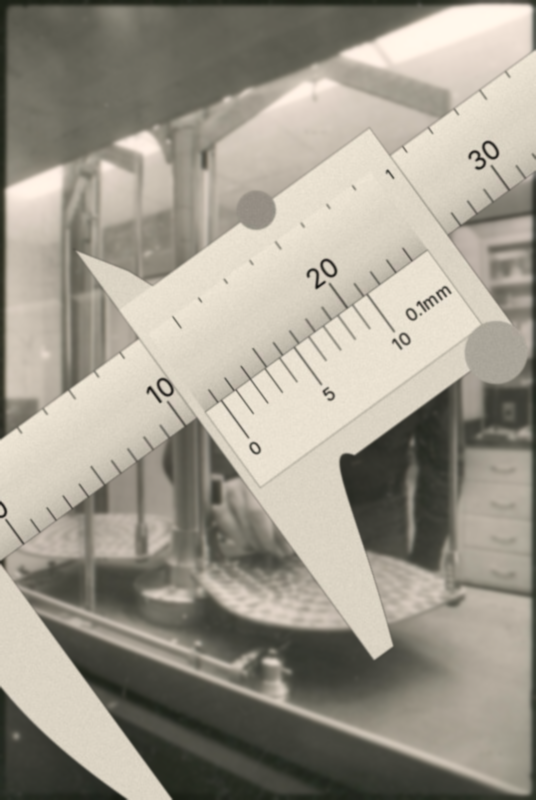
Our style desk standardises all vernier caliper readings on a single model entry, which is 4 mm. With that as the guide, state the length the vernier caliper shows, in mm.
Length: 12.2 mm
